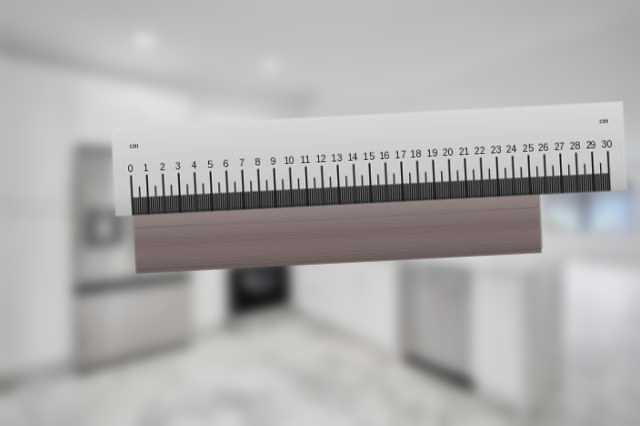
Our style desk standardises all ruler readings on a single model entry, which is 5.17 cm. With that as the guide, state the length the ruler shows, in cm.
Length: 25.5 cm
